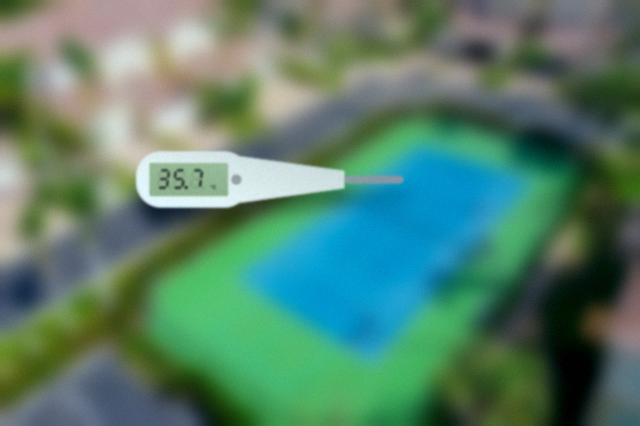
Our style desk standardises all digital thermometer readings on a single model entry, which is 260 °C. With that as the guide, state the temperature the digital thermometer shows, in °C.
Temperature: 35.7 °C
